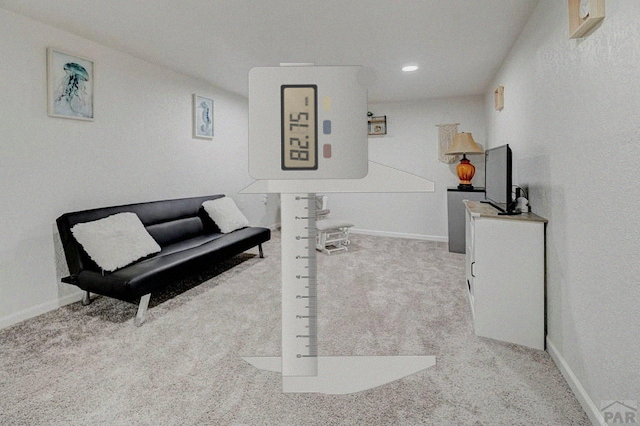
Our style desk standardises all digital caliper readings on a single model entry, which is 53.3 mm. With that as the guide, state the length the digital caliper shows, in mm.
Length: 82.75 mm
